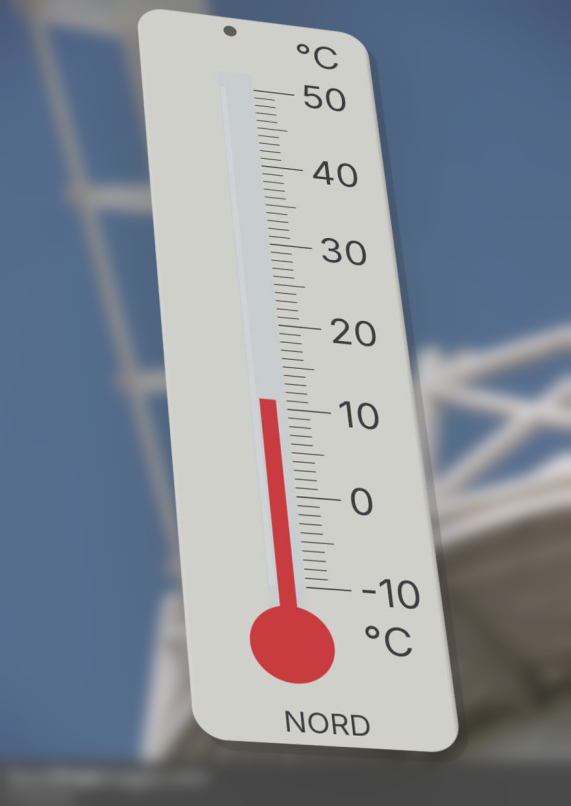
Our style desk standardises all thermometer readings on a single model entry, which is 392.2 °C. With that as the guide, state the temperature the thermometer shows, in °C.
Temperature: 11 °C
